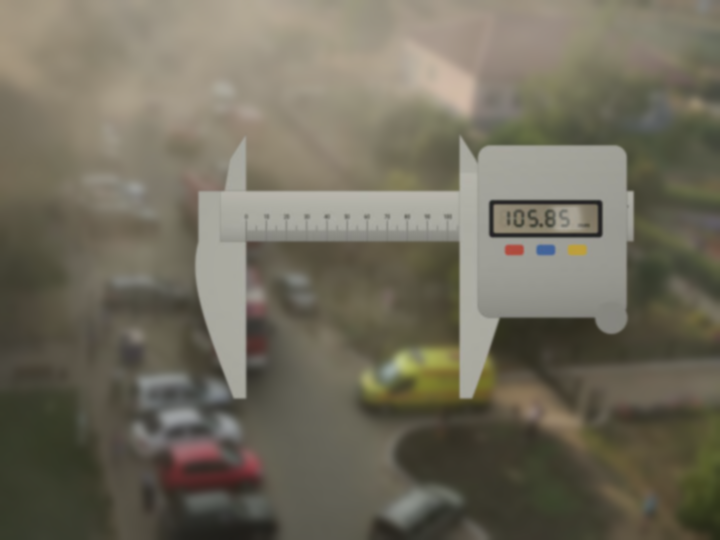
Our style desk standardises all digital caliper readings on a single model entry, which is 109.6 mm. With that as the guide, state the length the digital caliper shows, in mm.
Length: 105.85 mm
